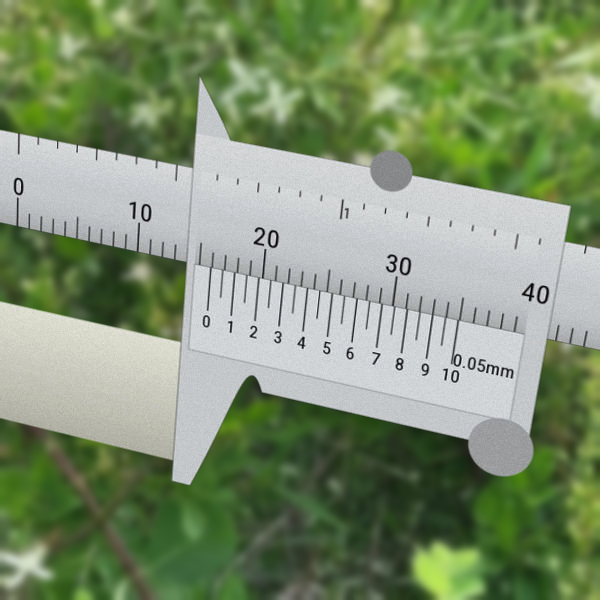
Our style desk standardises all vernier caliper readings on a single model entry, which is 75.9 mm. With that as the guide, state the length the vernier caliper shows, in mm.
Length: 15.9 mm
